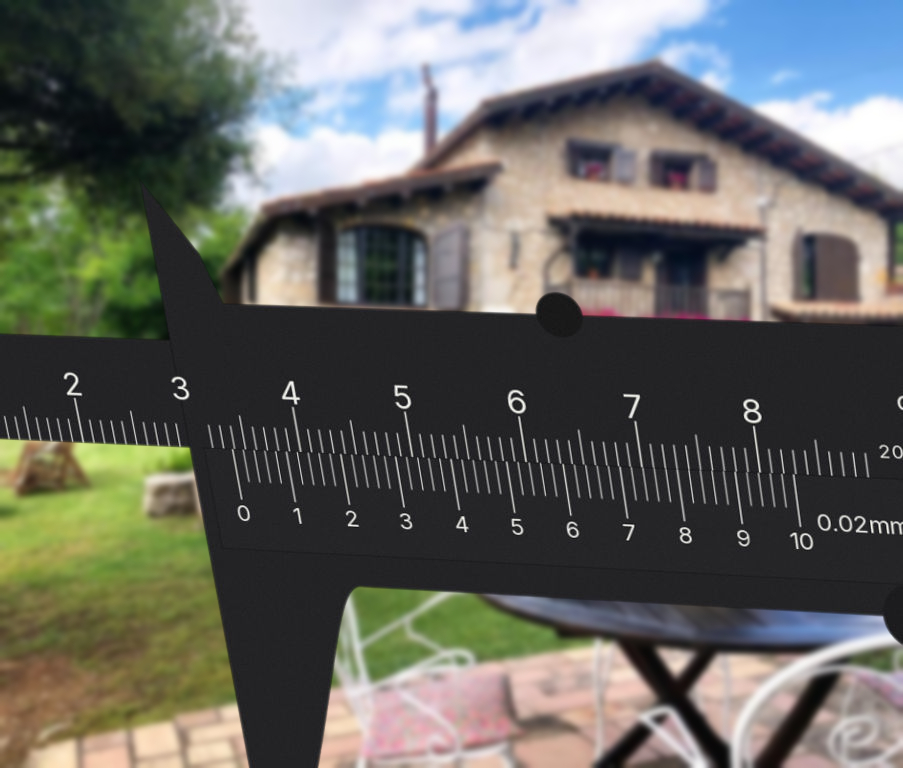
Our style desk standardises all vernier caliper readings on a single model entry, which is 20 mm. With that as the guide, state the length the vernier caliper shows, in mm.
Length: 33.8 mm
